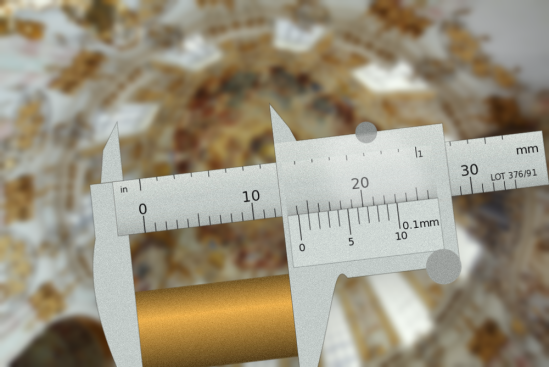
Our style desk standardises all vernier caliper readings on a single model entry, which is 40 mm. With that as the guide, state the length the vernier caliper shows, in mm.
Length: 14.1 mm
